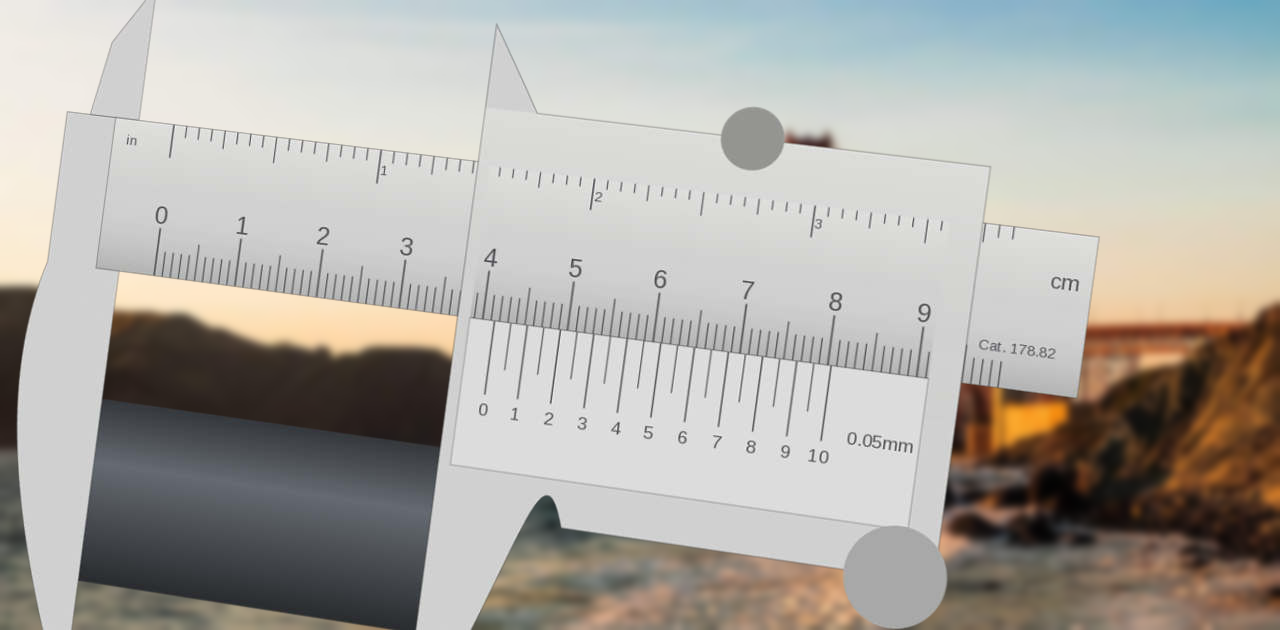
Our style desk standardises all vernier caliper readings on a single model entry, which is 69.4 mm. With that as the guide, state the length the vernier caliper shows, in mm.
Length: 41.4 mm
